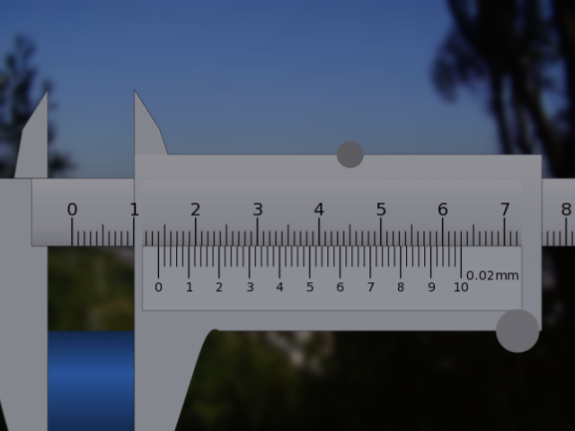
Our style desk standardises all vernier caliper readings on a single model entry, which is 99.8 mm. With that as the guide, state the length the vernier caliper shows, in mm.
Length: 14.0 mm
